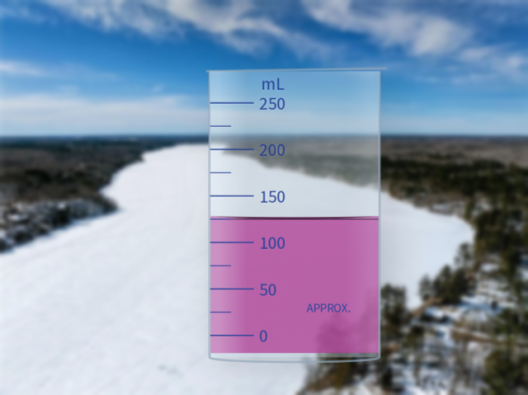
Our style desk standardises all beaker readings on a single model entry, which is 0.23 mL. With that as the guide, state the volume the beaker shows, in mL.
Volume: 125 mL
